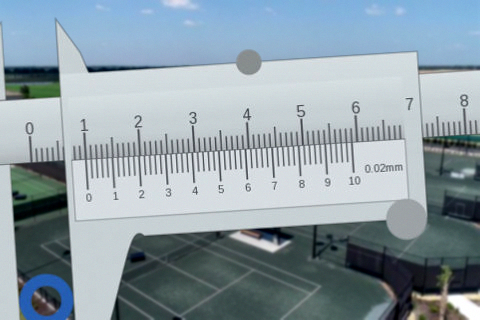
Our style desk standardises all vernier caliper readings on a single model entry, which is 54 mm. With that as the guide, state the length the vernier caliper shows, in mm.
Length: 10.0 mm
